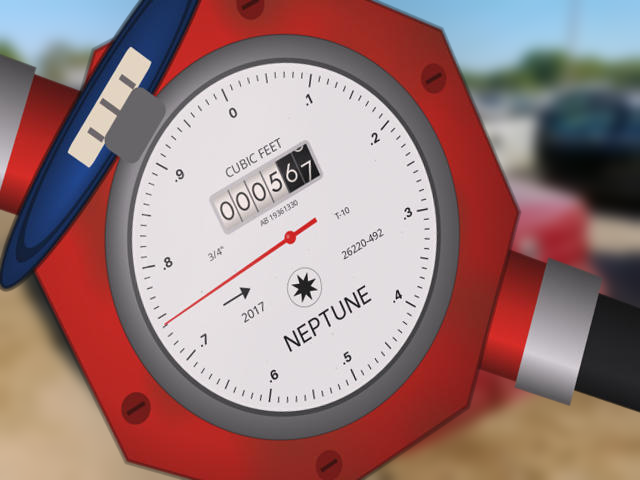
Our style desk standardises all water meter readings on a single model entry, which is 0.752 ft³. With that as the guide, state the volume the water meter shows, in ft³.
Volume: 566.74 ft³
